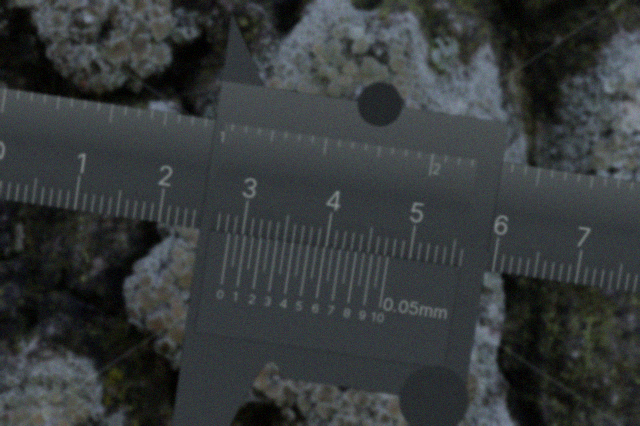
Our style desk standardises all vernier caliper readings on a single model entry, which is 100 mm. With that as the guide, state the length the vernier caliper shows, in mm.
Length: 28.4 mm
